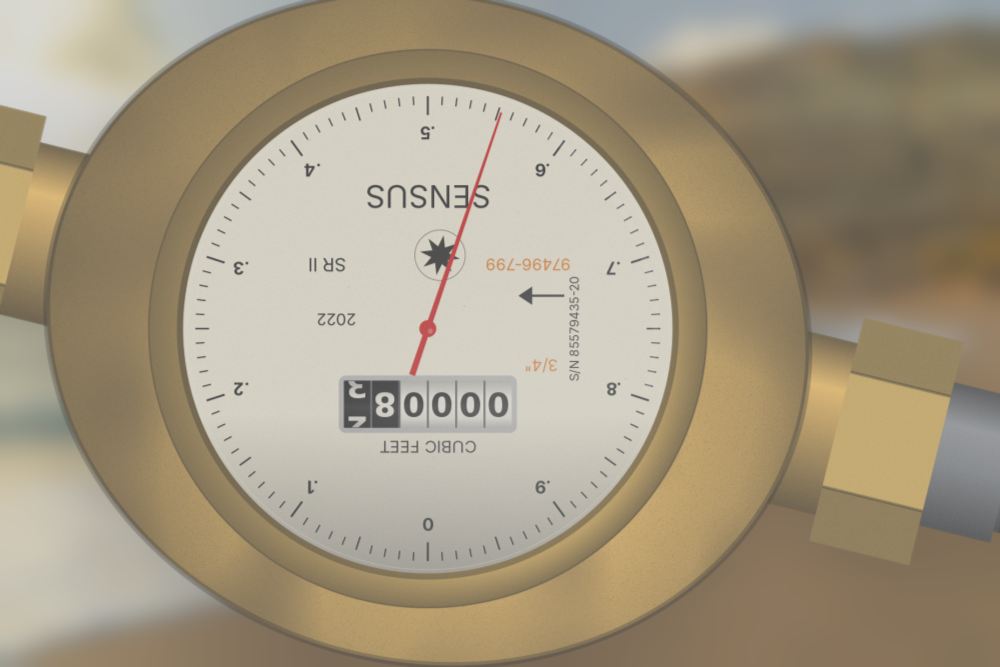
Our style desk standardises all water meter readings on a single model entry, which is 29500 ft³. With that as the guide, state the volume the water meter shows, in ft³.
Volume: 82.55 ft³
